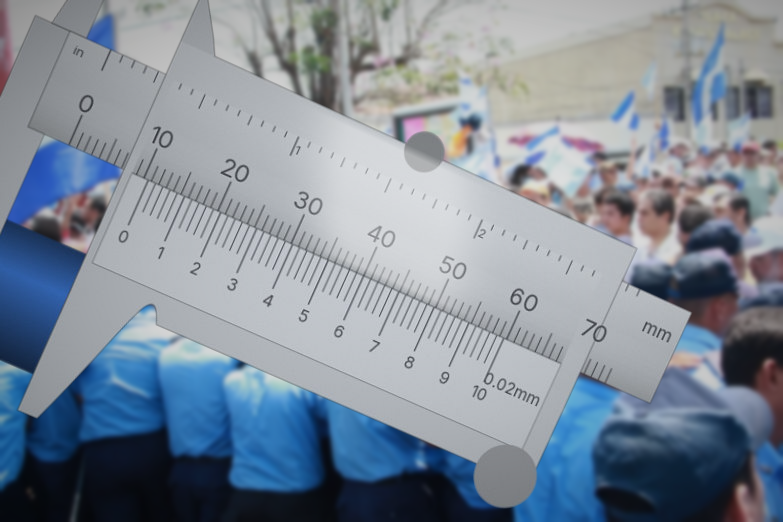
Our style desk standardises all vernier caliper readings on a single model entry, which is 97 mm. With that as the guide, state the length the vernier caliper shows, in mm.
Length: 10.6 mm
